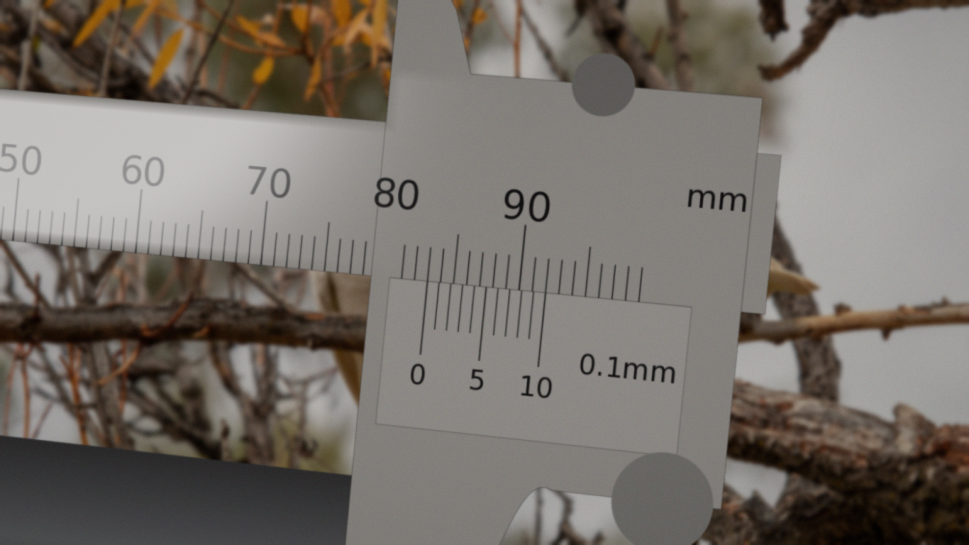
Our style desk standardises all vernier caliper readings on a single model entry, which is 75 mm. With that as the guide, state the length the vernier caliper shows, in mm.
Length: 83.0 mm
